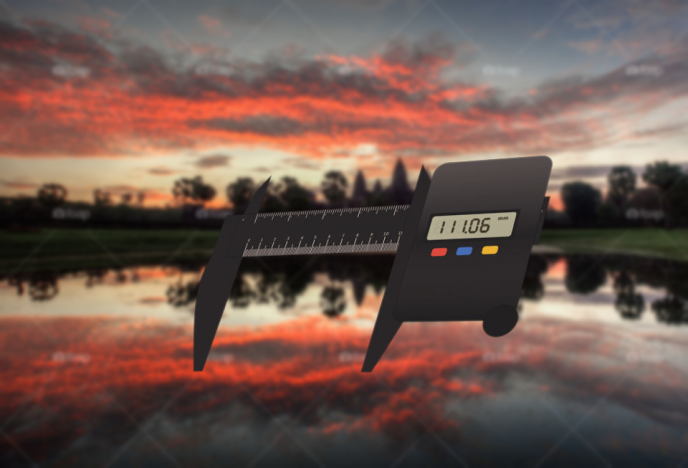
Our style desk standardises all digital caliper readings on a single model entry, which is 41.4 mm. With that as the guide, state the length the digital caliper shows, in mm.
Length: 111.06 mm
